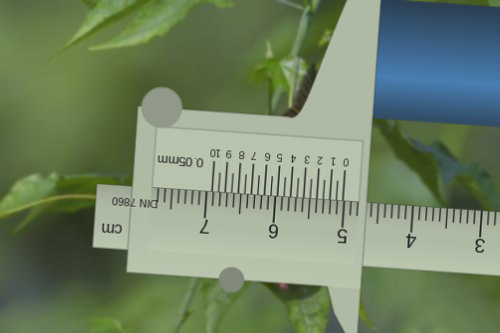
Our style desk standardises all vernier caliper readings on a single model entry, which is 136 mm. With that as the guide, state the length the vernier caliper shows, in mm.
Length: 50.2 mm
